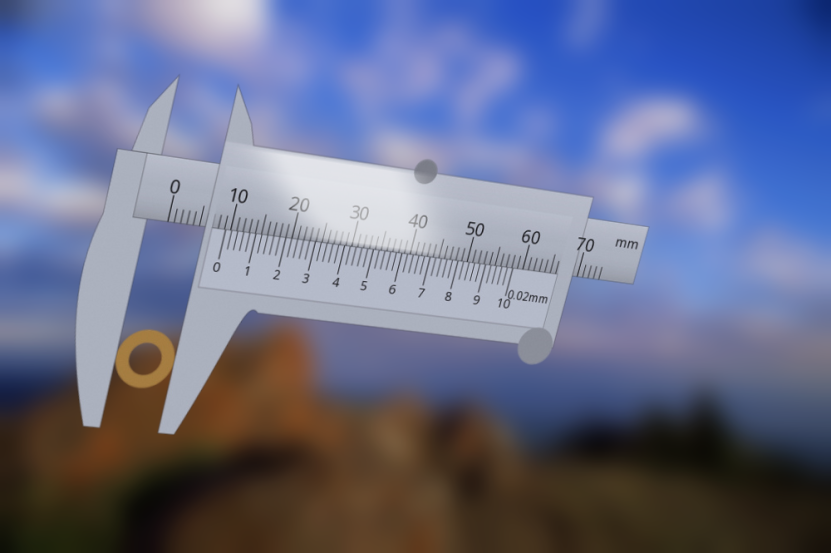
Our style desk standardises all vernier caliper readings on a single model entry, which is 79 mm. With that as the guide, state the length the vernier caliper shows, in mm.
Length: 9.2 mm
